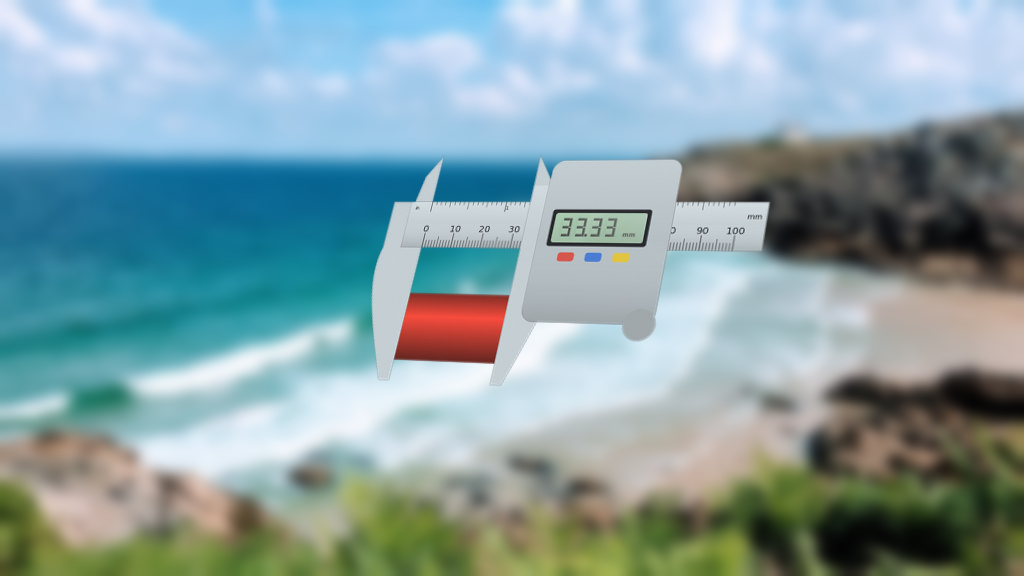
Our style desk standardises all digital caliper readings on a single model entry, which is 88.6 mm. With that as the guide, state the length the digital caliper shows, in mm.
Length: 33.33 mm
